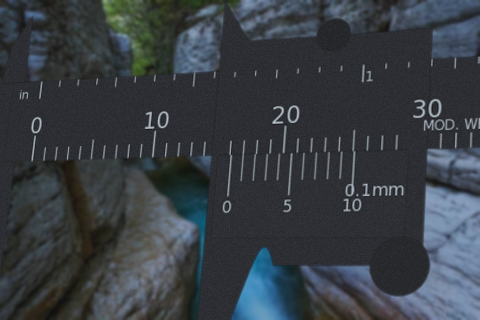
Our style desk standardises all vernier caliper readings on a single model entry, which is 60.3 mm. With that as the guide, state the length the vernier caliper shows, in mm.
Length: 16.1 mm
